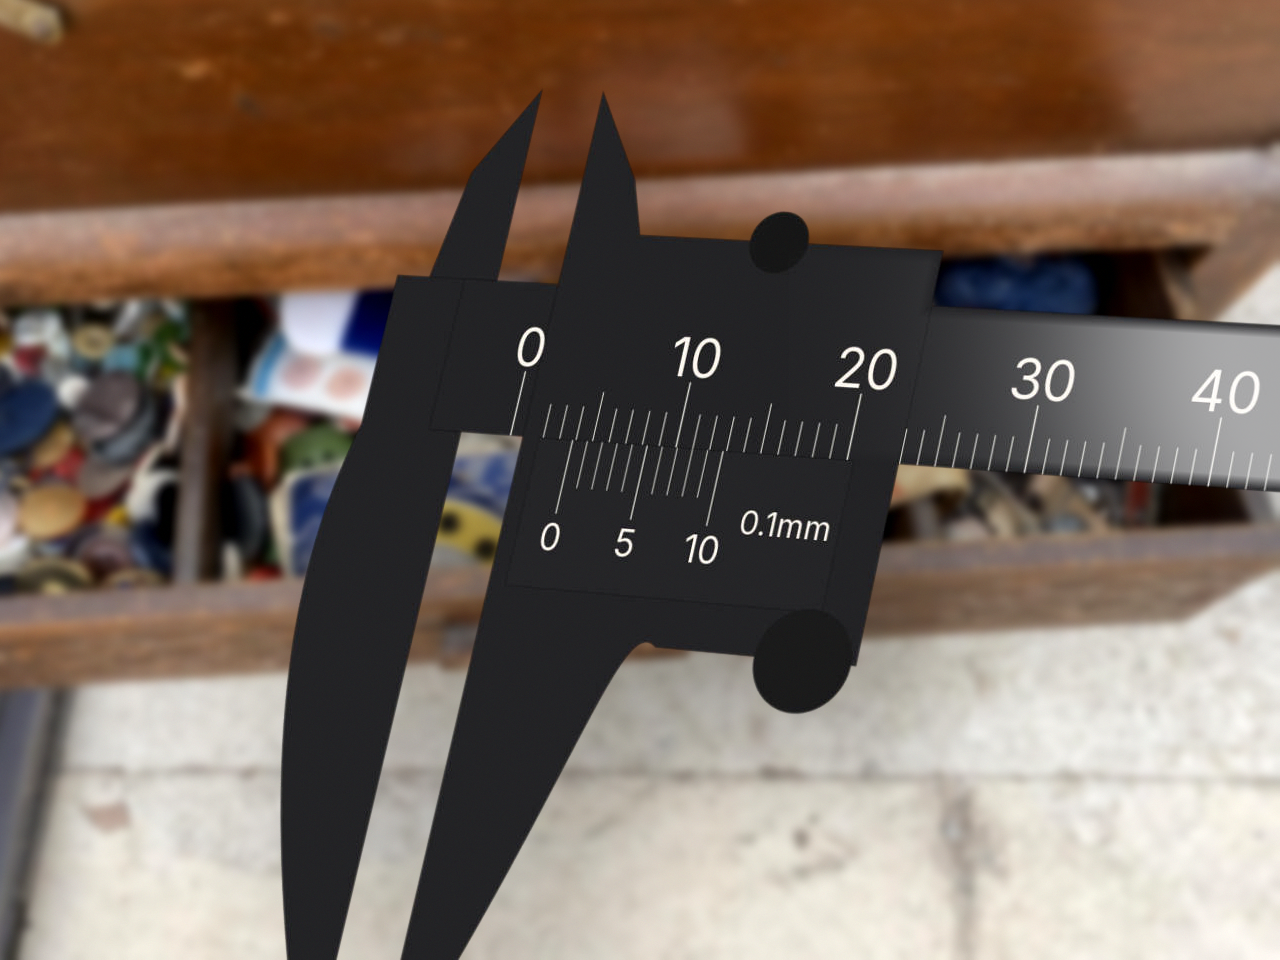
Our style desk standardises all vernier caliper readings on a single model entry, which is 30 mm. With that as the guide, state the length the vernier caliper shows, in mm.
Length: 3.8 mm
